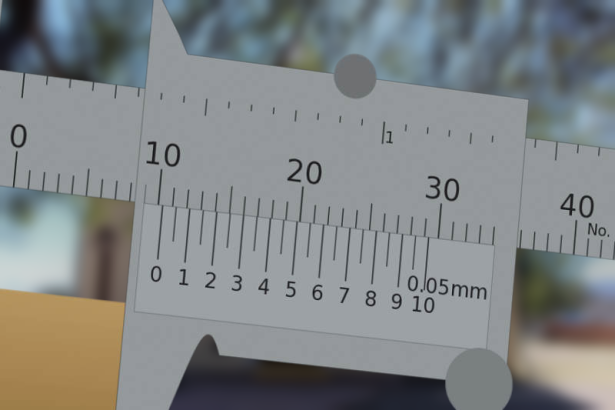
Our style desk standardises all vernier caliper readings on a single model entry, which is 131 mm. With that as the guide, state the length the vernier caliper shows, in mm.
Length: 10.3 mm
